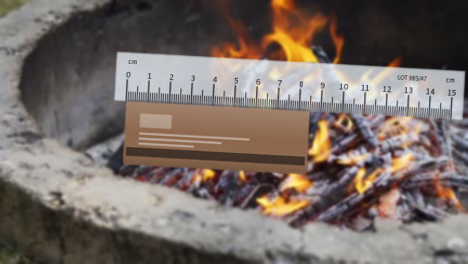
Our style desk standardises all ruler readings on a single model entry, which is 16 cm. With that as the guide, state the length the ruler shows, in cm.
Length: 8.5 cm
